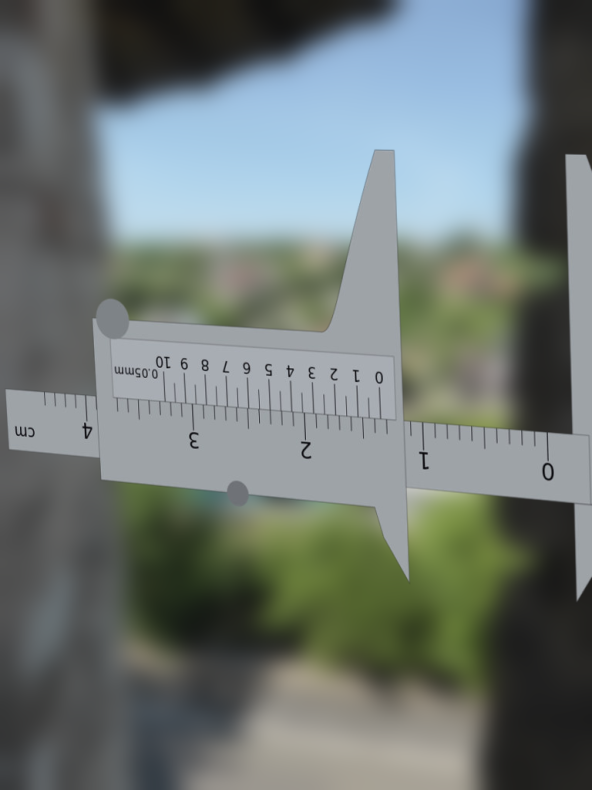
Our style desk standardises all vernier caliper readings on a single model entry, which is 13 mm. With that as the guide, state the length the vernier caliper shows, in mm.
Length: 13.5 mm
